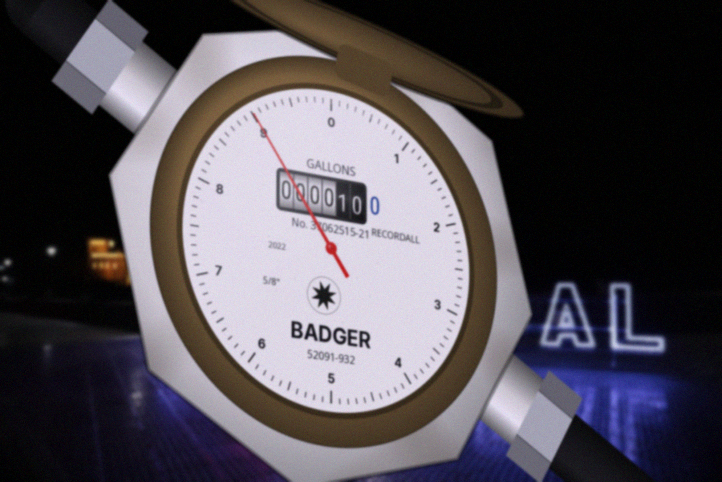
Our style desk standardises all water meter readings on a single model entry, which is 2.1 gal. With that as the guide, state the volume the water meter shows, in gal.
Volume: 99.0 gal
